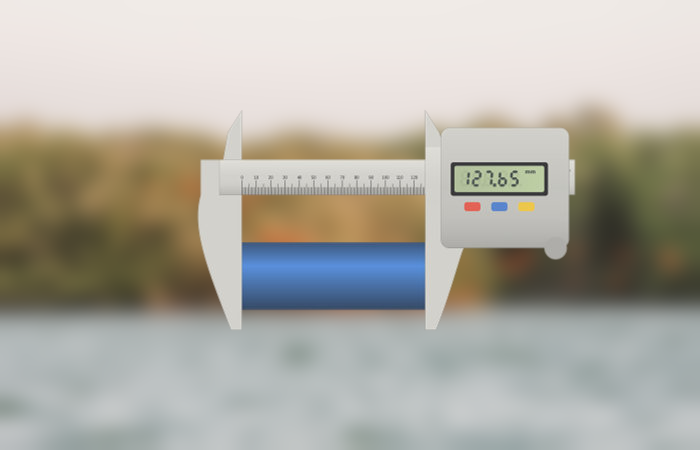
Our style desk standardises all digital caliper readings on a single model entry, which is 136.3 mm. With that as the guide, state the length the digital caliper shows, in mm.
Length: 127.65 mm
